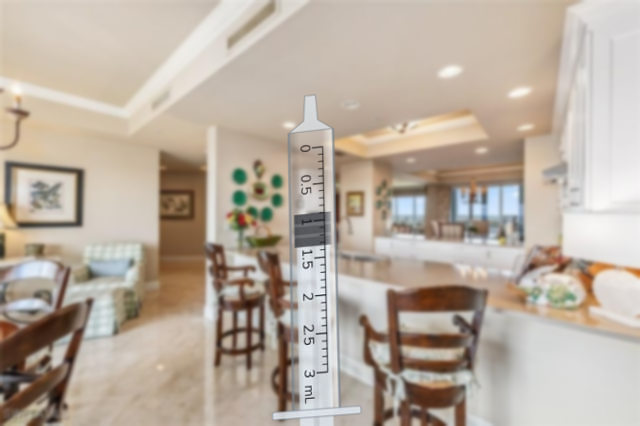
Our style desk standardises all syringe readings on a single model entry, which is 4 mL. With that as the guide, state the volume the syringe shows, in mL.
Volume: 0.9 mL
